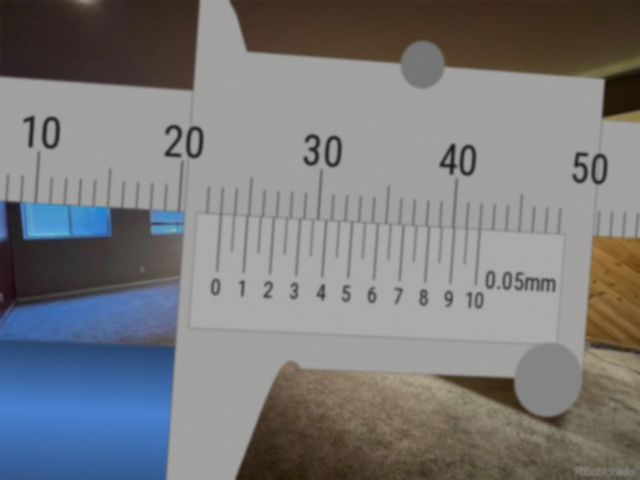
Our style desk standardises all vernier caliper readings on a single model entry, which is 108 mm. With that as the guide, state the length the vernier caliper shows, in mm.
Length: 23.0 mm
